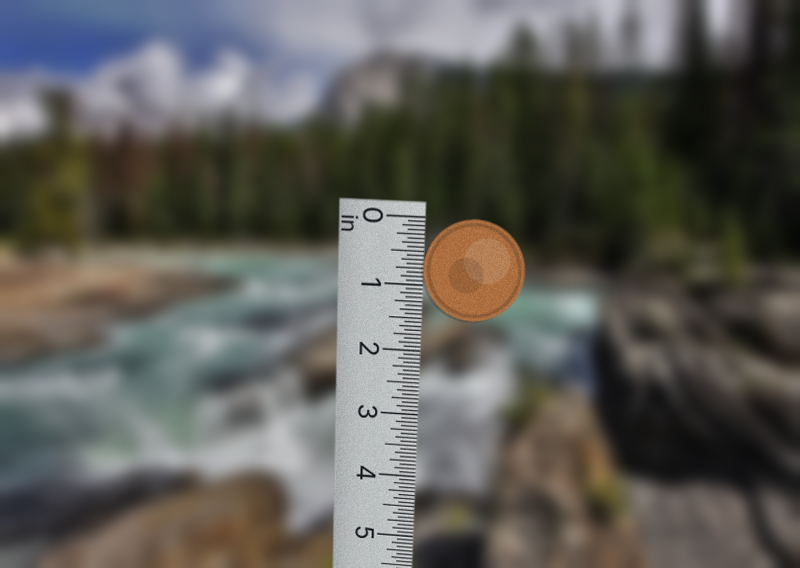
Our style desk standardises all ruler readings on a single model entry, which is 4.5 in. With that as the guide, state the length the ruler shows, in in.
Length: 1.5 in
